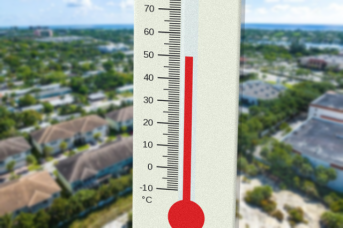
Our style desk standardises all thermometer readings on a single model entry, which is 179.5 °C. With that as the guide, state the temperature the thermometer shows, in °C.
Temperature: 50 °C
